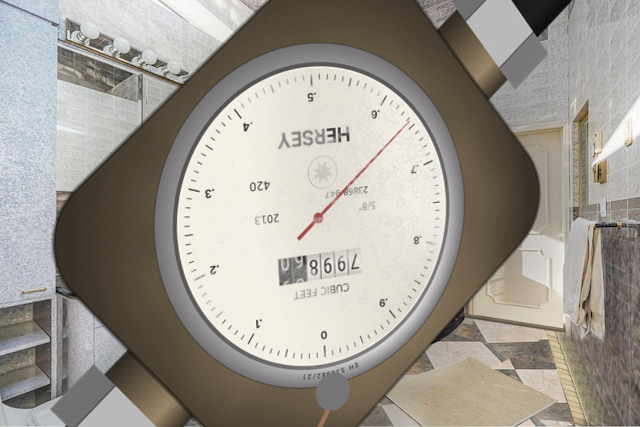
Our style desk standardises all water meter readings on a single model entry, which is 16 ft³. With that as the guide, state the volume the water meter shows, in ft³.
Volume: 799859.64 ft³
